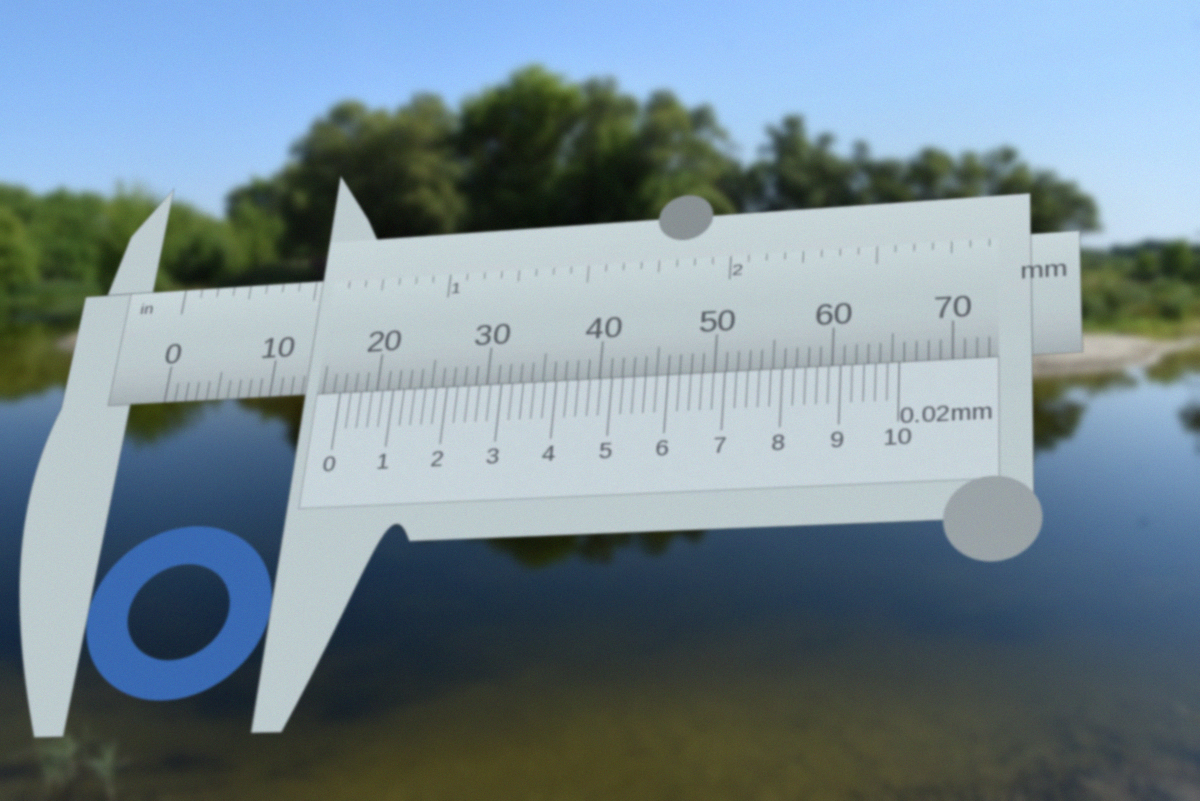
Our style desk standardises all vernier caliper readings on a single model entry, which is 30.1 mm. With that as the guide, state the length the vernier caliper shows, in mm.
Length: 16.6 mm
